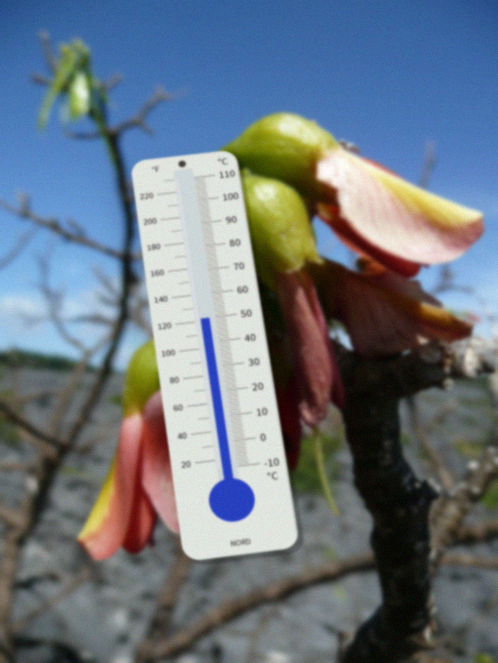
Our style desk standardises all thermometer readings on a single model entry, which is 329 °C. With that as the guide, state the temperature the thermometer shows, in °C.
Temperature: 50 °C
